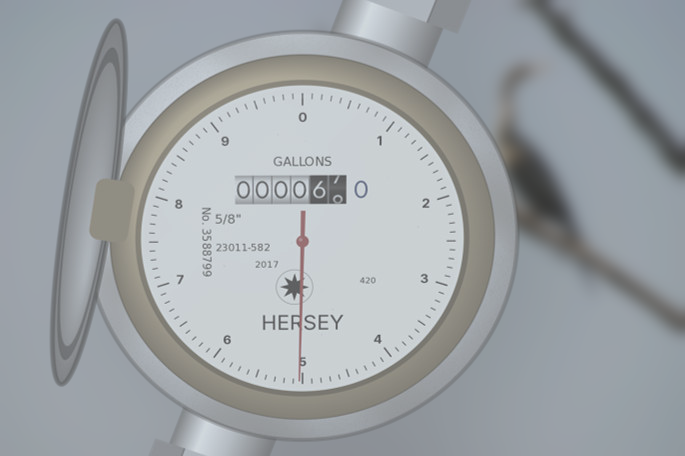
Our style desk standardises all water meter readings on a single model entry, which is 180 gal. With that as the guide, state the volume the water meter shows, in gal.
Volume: 675.0 gal
